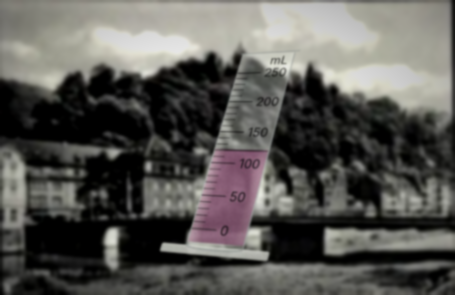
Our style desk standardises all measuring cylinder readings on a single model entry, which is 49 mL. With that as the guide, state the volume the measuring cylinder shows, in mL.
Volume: 120 mL
